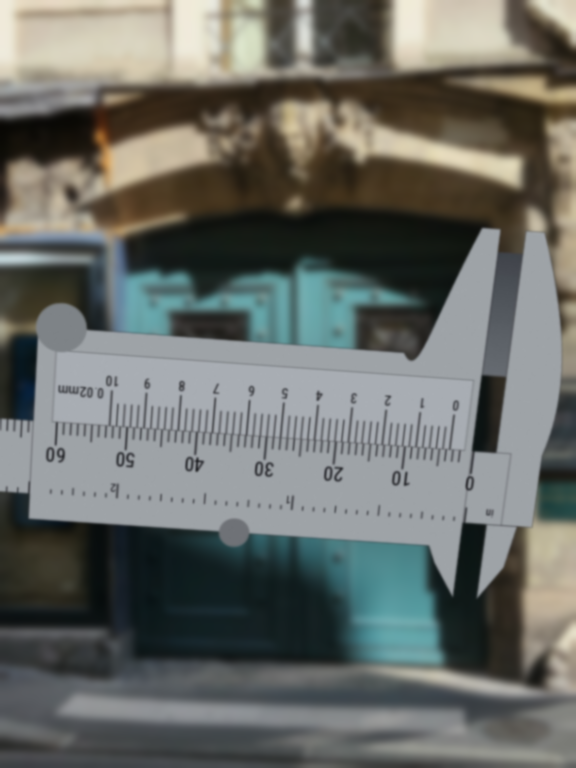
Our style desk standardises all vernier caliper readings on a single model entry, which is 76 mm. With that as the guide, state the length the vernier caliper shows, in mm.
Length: 3.5 mm
